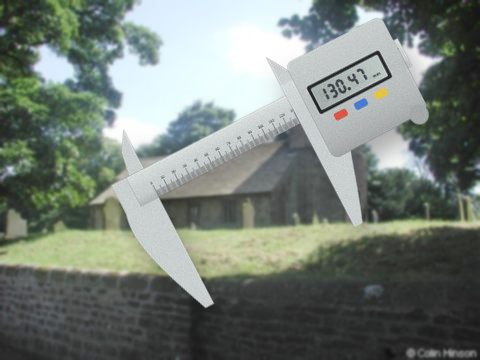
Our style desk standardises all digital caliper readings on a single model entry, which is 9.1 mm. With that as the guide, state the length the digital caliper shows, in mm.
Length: 130.47 mm
